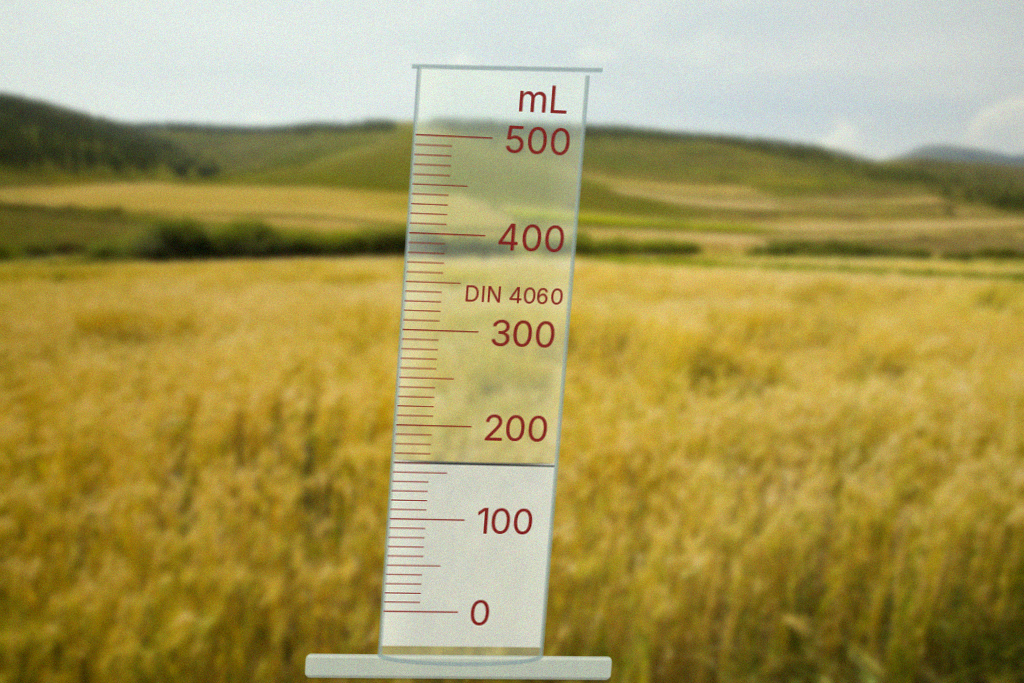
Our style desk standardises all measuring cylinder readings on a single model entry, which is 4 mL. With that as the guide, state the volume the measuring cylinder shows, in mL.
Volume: 160 mL
